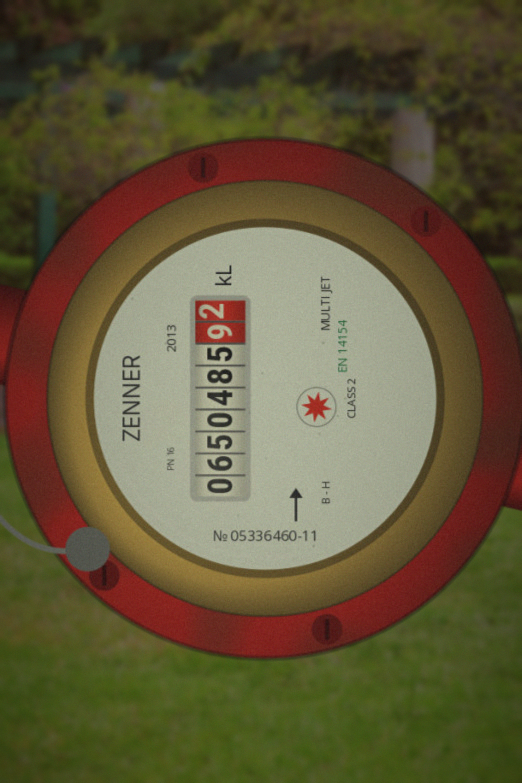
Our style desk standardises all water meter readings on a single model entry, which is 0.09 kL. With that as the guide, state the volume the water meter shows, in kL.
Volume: 650485.92 kL
